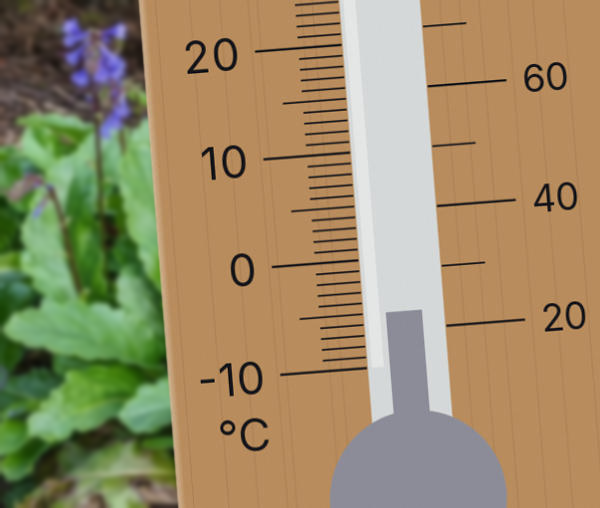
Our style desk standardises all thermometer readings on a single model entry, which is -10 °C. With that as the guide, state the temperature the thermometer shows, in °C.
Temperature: -5 °C
